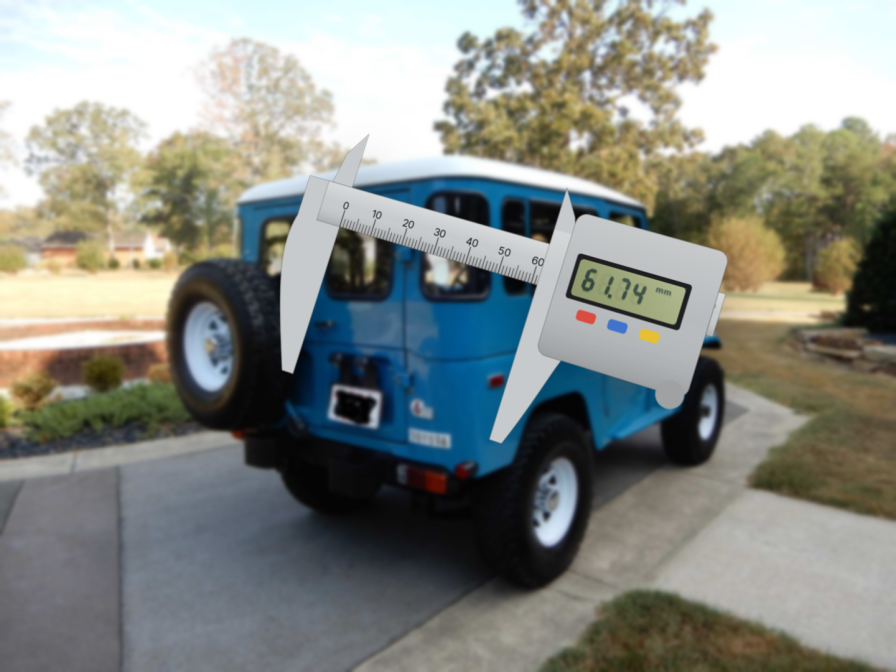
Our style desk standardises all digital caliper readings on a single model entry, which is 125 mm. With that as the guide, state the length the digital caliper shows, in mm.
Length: 61.74 mm
